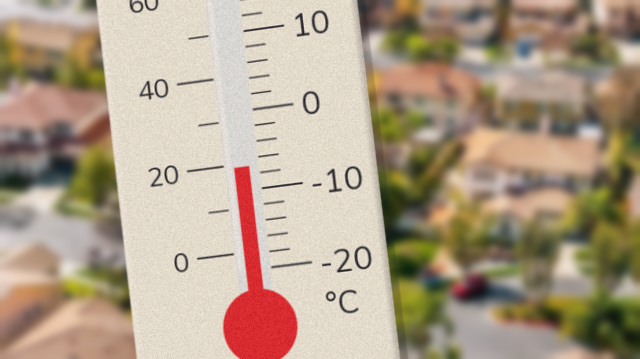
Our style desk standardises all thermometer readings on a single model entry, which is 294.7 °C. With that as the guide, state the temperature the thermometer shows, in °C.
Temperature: -7 °C
